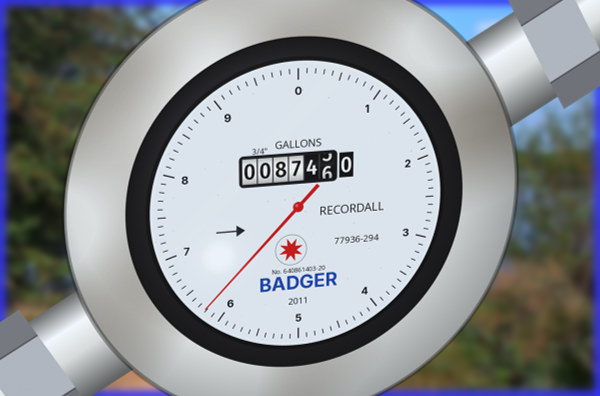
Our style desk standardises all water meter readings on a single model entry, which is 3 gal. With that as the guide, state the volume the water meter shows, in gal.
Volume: 87456.2 gal
